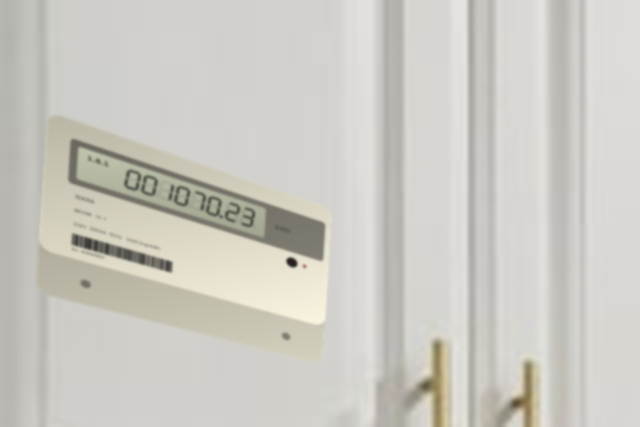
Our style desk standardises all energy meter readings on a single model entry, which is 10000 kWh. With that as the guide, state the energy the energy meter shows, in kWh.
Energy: 1070.23 kWh
